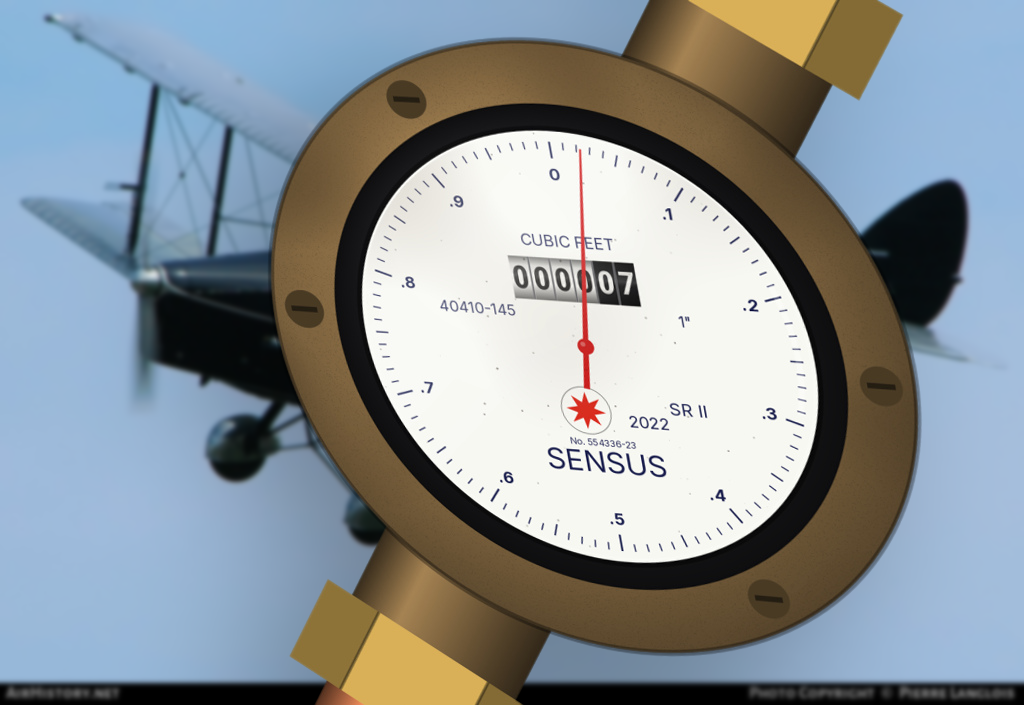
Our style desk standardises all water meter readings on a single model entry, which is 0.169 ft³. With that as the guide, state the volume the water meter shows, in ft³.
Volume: 7.02 ft³
